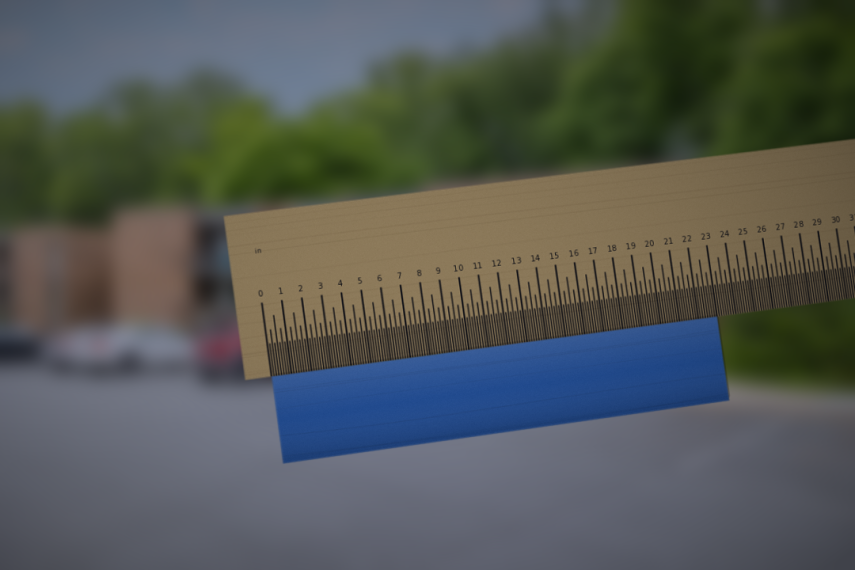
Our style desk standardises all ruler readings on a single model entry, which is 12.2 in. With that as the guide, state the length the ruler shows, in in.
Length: 23 in
